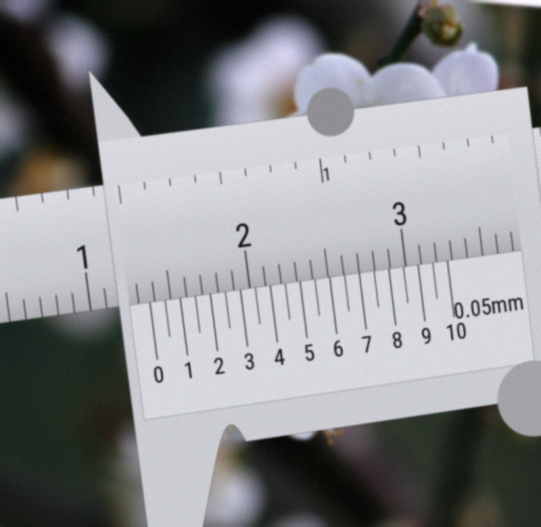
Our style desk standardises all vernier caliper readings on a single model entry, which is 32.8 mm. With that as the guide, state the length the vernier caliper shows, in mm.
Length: 13.7 mm
